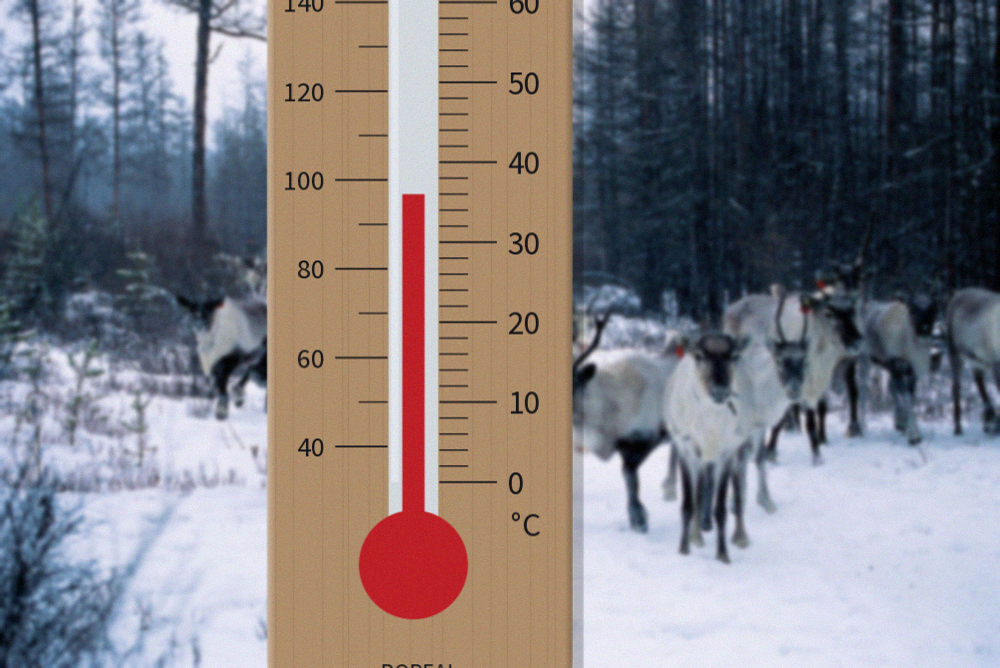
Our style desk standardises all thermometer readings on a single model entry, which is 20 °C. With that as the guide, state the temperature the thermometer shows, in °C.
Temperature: 36 °C
